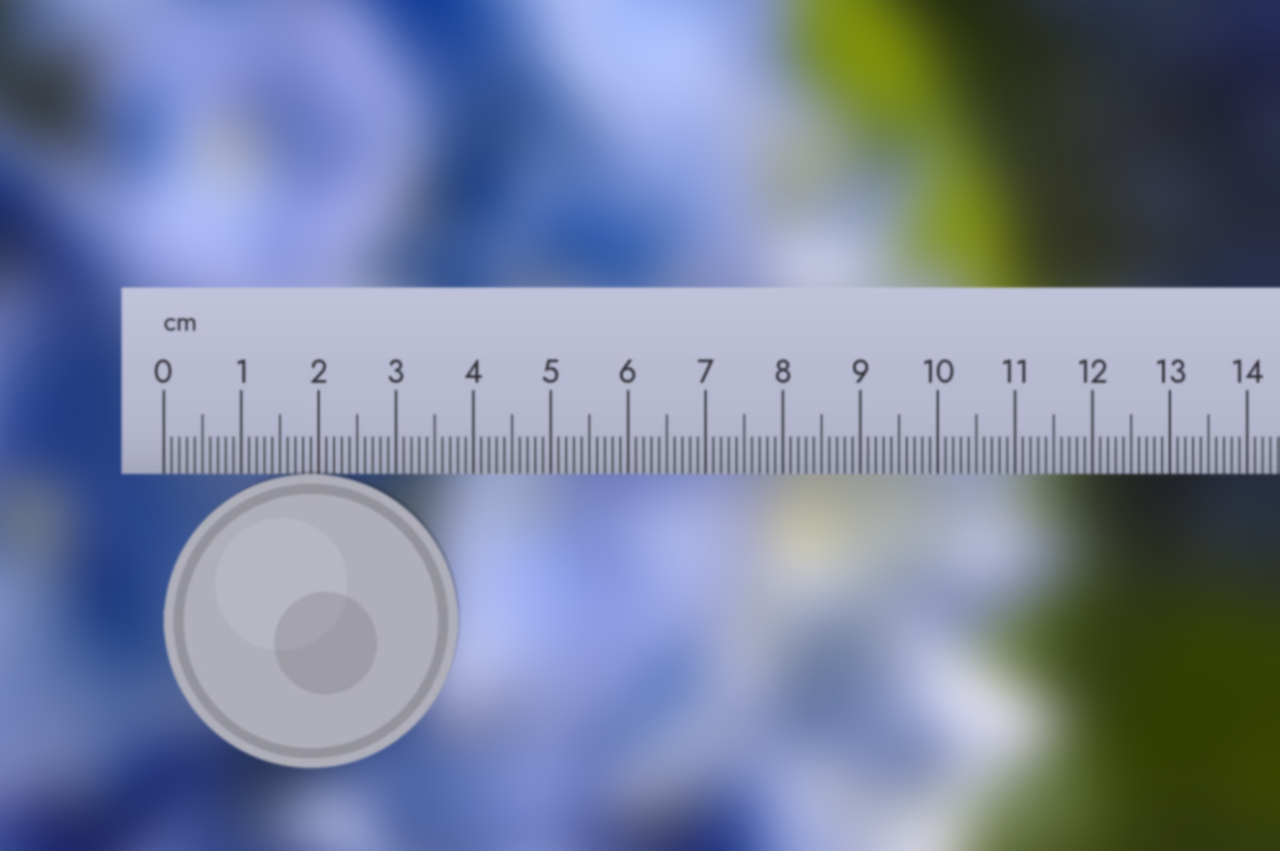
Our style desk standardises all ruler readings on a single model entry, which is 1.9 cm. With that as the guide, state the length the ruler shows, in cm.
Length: 3.8 cm
